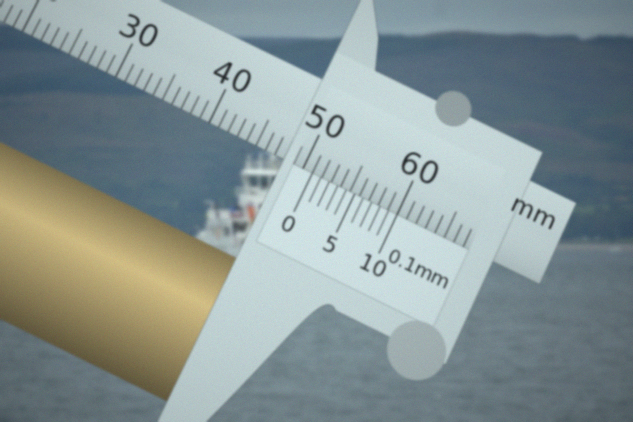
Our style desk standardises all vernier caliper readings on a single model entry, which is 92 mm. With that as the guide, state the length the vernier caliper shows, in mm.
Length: 51.0 mm
